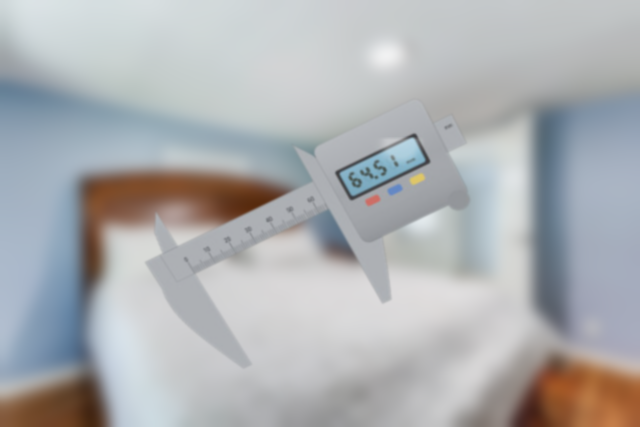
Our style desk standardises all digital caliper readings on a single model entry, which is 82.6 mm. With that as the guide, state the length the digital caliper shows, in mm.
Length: 64.51 mm
